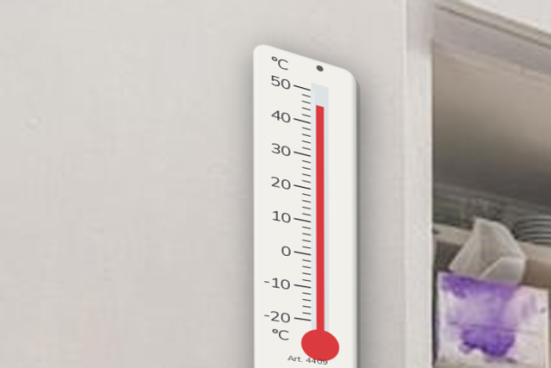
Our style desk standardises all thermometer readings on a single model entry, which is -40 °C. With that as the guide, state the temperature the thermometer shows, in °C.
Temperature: 46 °C
